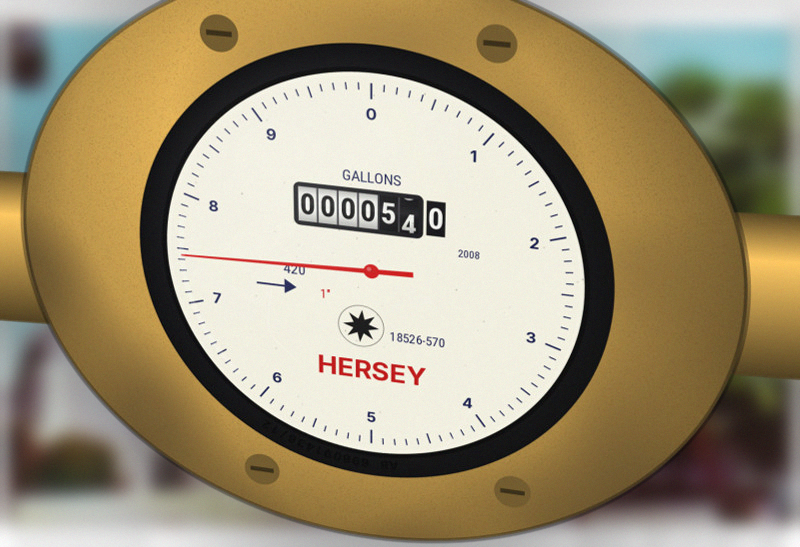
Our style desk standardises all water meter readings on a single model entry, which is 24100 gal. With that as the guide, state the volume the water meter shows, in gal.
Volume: 537.4 gal
